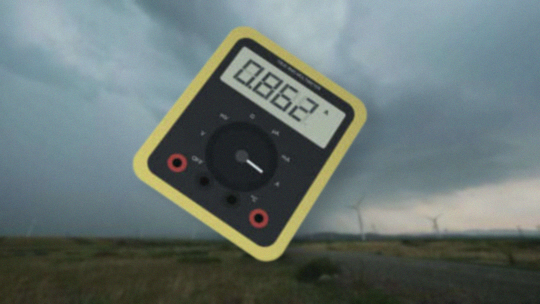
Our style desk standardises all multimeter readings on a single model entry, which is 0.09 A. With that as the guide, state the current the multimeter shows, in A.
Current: 0.862 A
